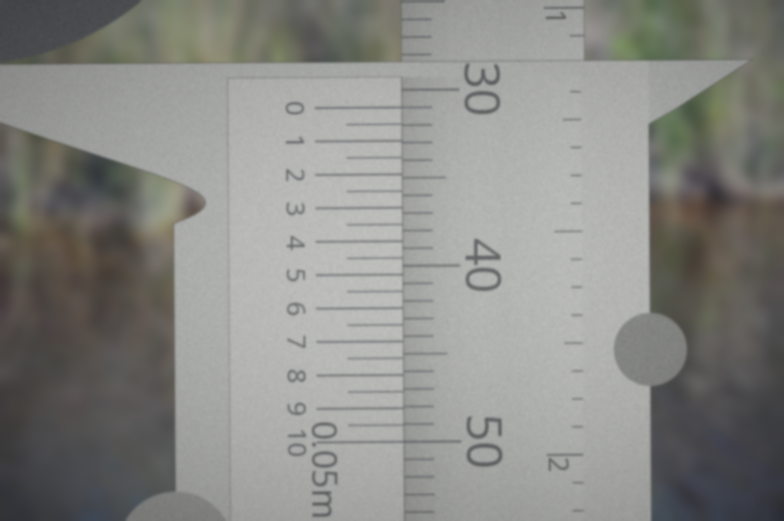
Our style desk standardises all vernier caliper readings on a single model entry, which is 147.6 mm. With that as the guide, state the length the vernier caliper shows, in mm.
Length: 31.0 mm
